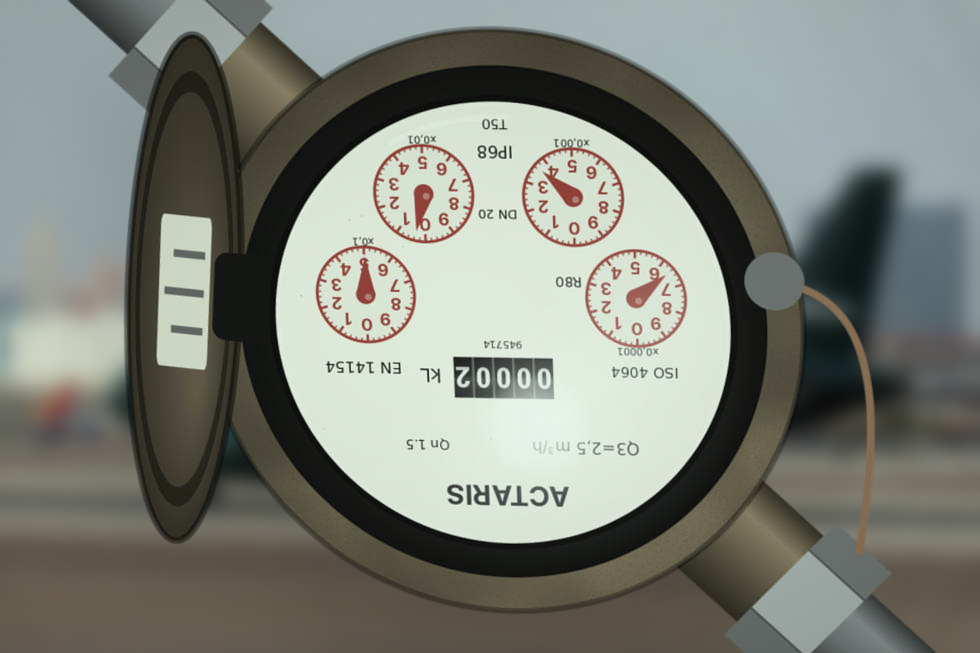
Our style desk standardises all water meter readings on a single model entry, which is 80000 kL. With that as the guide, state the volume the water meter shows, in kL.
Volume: 2.5036 kL
